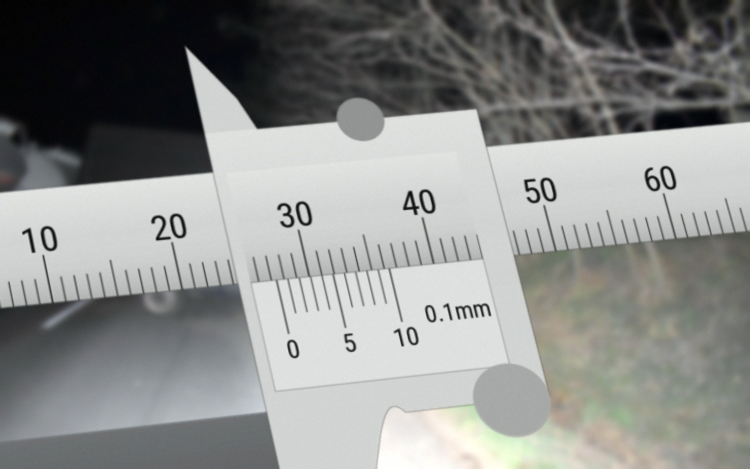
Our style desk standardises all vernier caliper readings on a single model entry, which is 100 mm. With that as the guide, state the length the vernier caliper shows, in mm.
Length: 27.4 mm
